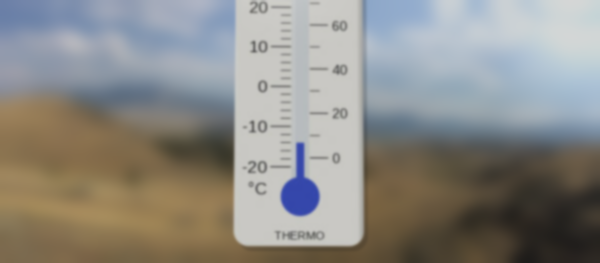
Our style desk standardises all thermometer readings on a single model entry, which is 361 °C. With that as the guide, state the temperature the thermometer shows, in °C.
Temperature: -14 °C
